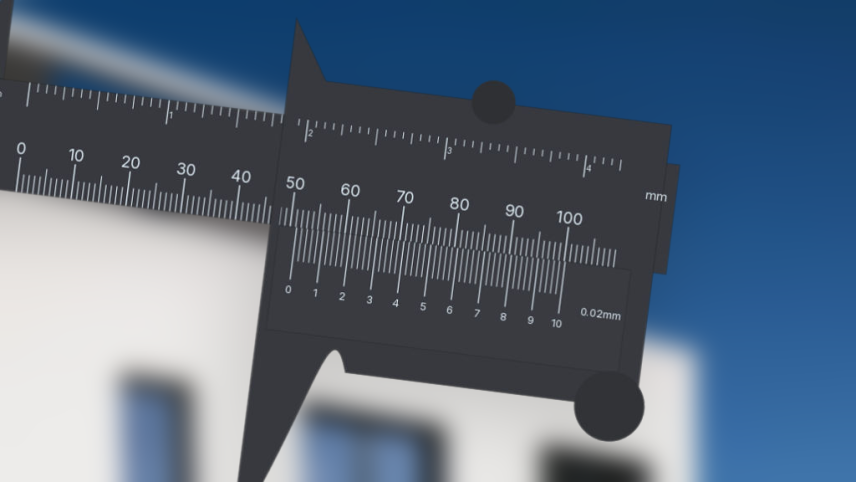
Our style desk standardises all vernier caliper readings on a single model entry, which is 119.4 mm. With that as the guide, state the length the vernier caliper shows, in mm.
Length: 51.2 mm
